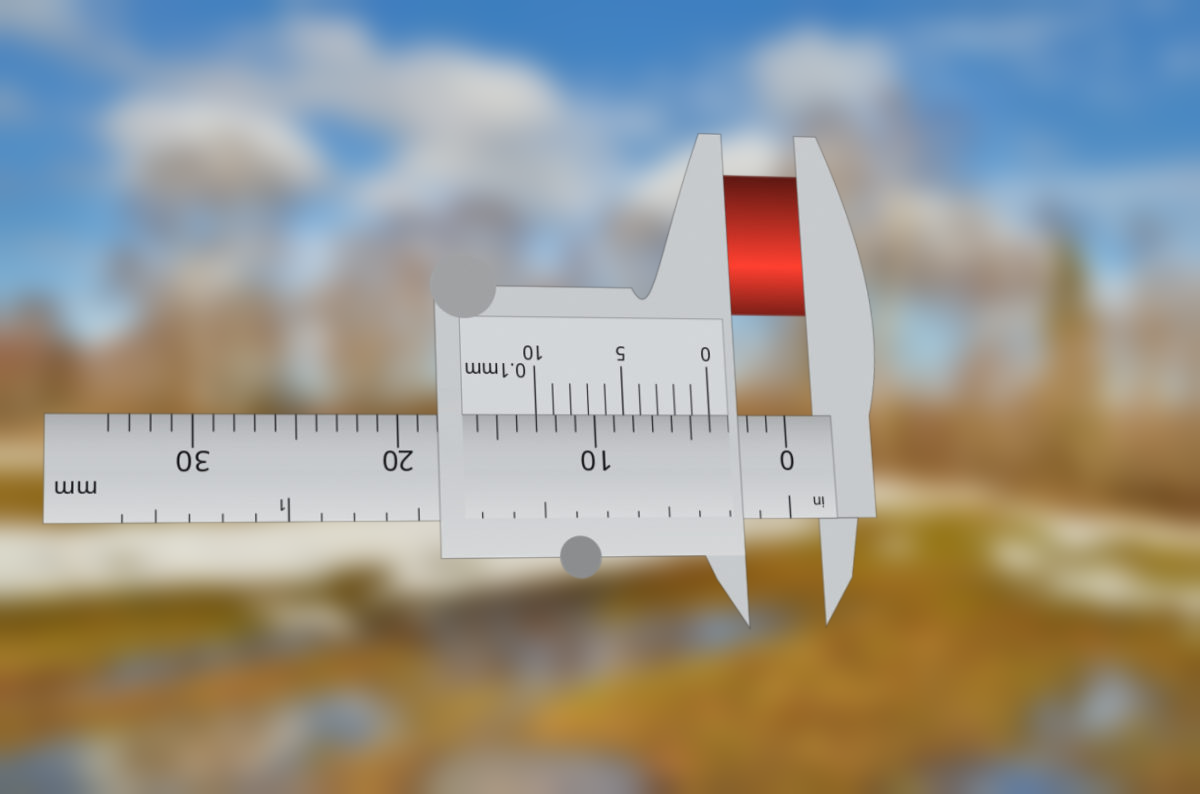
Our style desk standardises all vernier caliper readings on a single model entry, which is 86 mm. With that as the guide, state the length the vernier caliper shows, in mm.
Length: 4.0 mm
